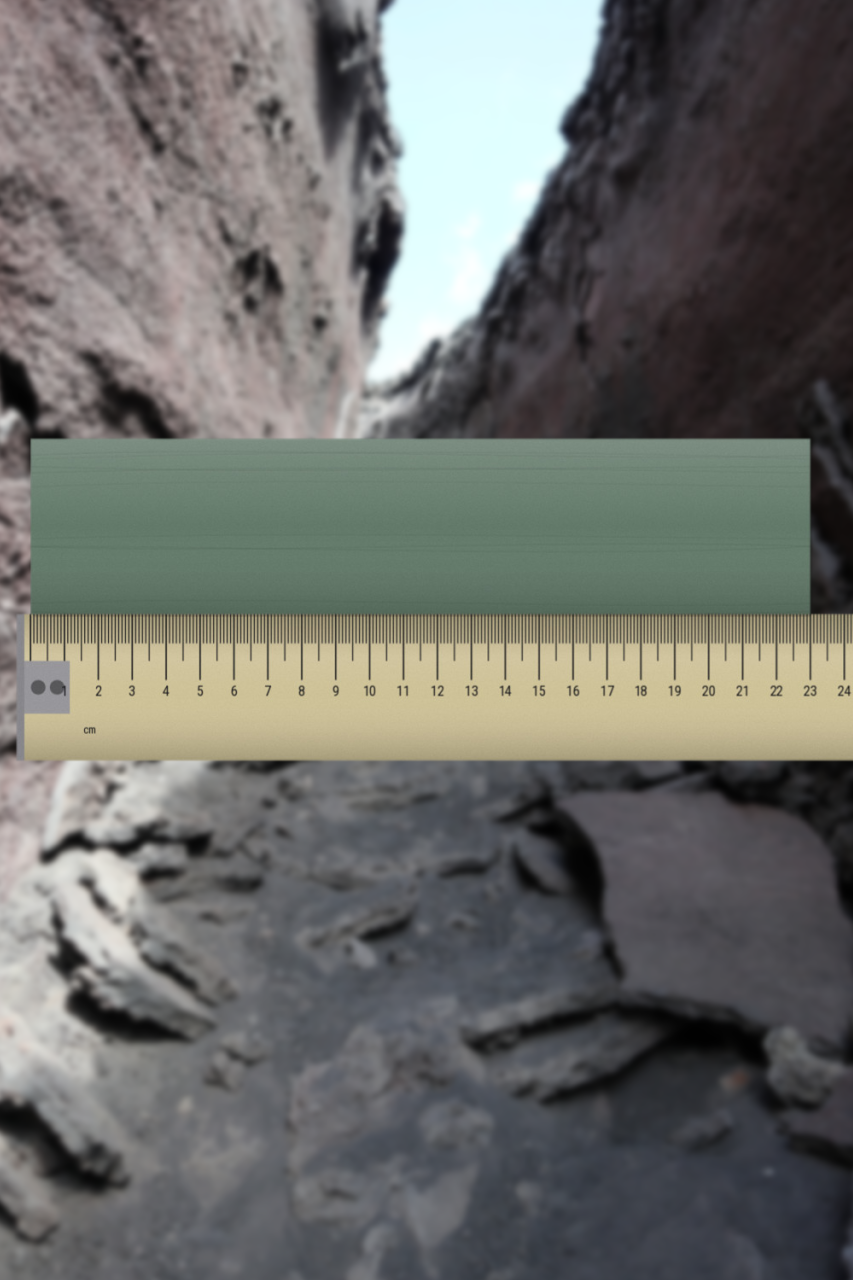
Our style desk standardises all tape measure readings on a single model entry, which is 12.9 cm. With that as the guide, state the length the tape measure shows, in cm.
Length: 23 cm
